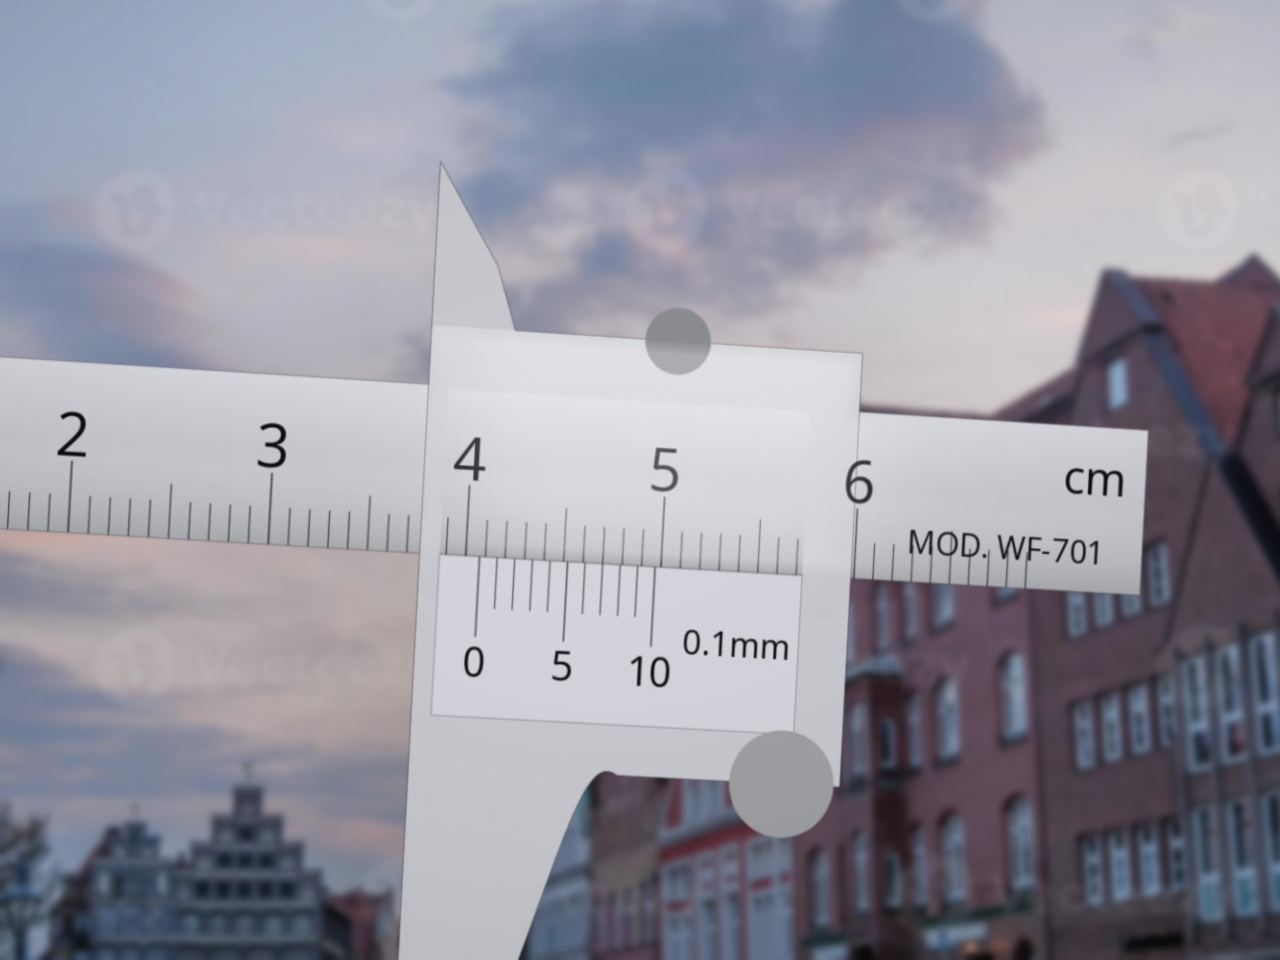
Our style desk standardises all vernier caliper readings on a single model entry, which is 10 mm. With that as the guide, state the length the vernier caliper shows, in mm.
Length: 40.7 mm
